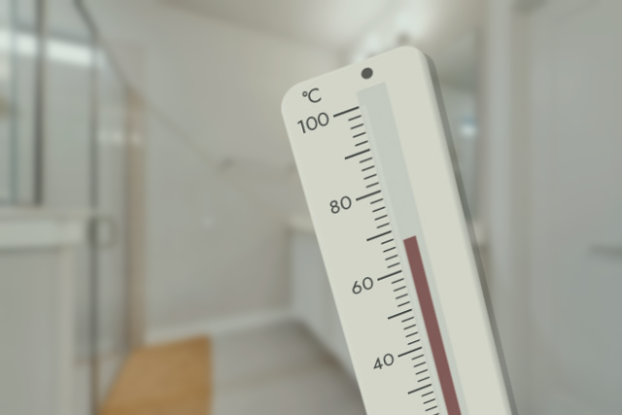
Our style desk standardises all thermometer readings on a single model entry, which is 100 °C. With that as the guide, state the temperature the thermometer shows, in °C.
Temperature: 67 °C
